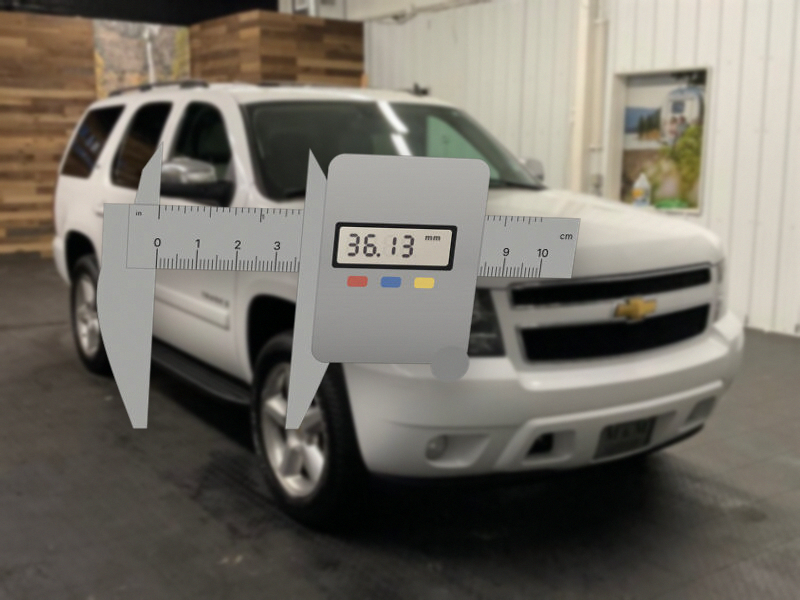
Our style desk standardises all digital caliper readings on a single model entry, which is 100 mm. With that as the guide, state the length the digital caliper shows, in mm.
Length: 36.13 mm
